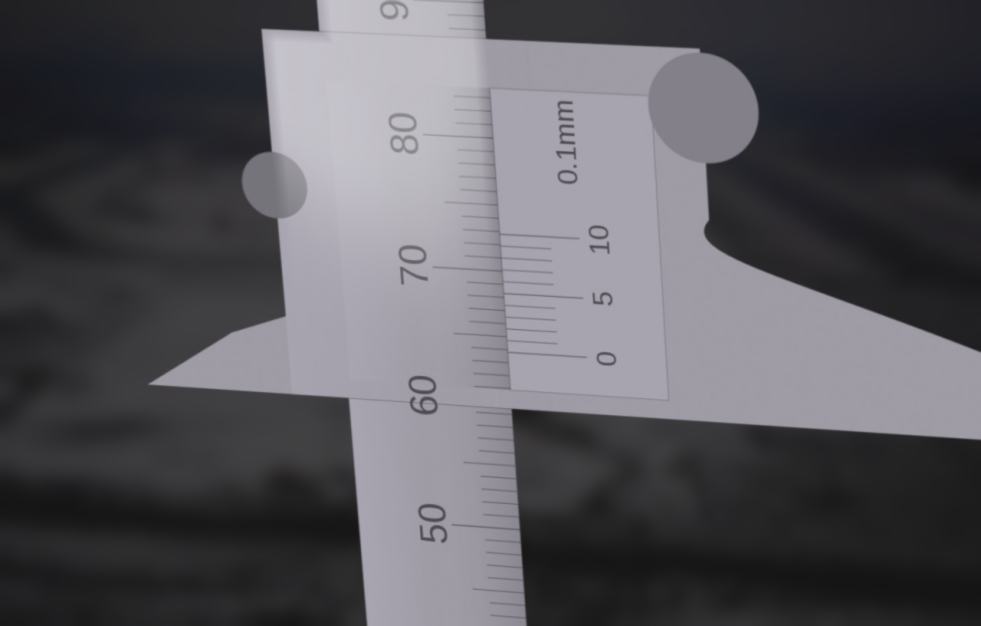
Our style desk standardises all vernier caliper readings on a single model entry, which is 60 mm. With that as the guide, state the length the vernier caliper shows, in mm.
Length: 63.8 mm
